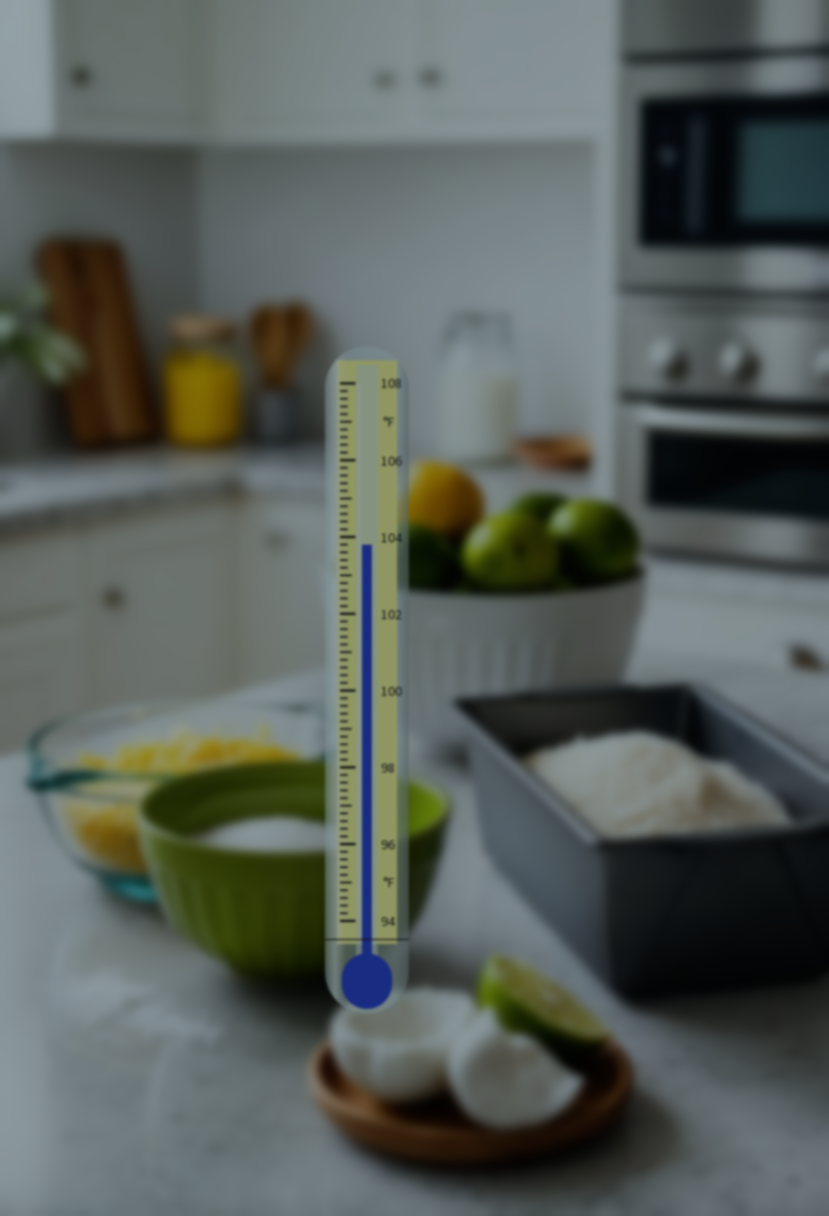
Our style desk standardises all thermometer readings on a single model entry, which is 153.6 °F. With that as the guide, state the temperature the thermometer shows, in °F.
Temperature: 103.8 °F
